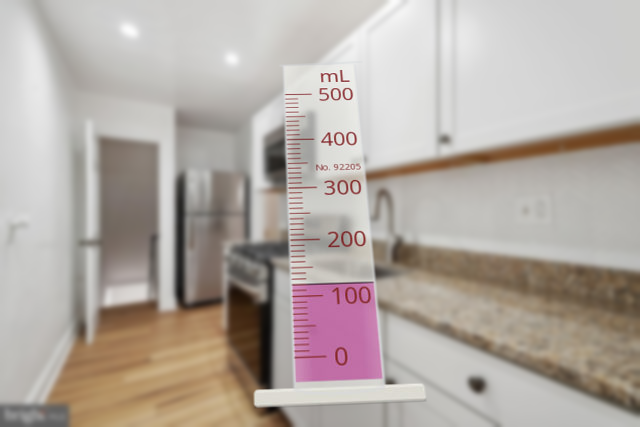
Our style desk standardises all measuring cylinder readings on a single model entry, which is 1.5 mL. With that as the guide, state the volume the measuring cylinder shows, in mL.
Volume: 120 mL
